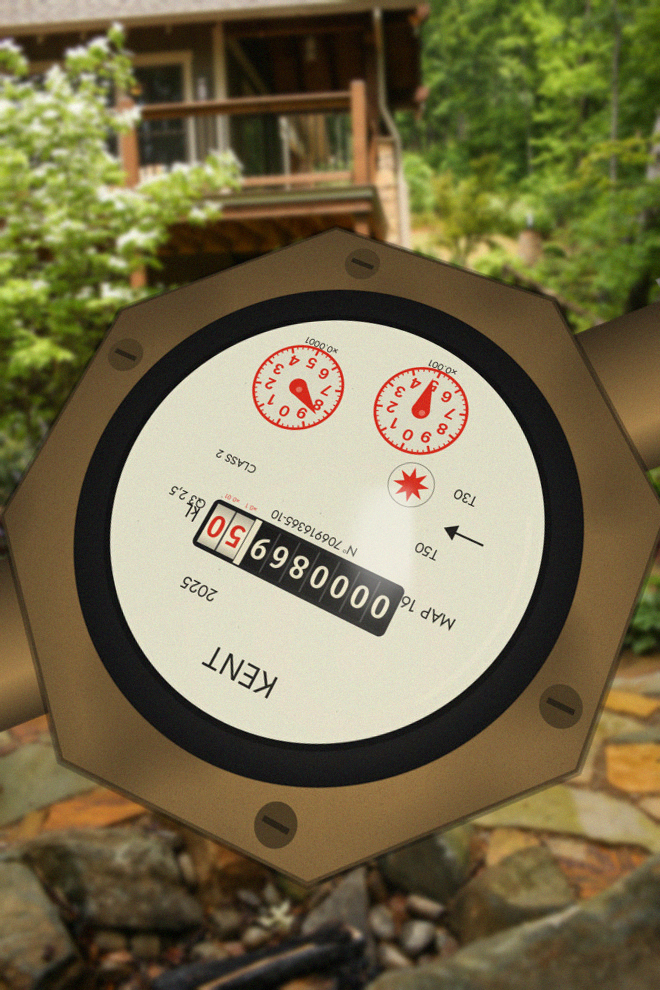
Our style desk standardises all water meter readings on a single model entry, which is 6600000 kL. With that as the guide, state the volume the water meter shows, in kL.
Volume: 869.5048 kL
